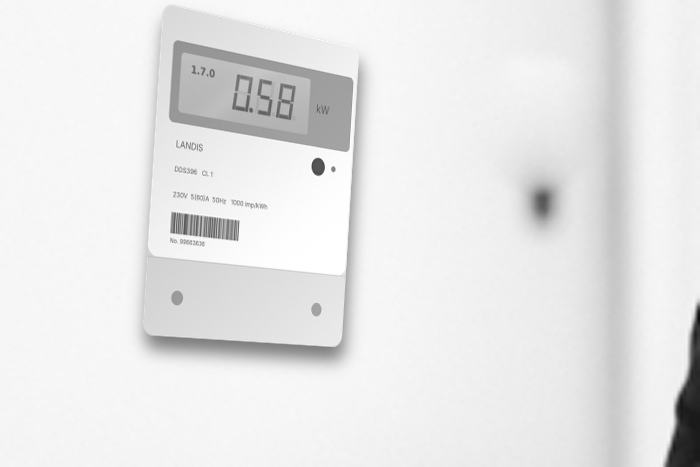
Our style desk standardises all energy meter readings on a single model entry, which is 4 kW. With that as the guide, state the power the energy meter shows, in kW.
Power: 0.58 kW
